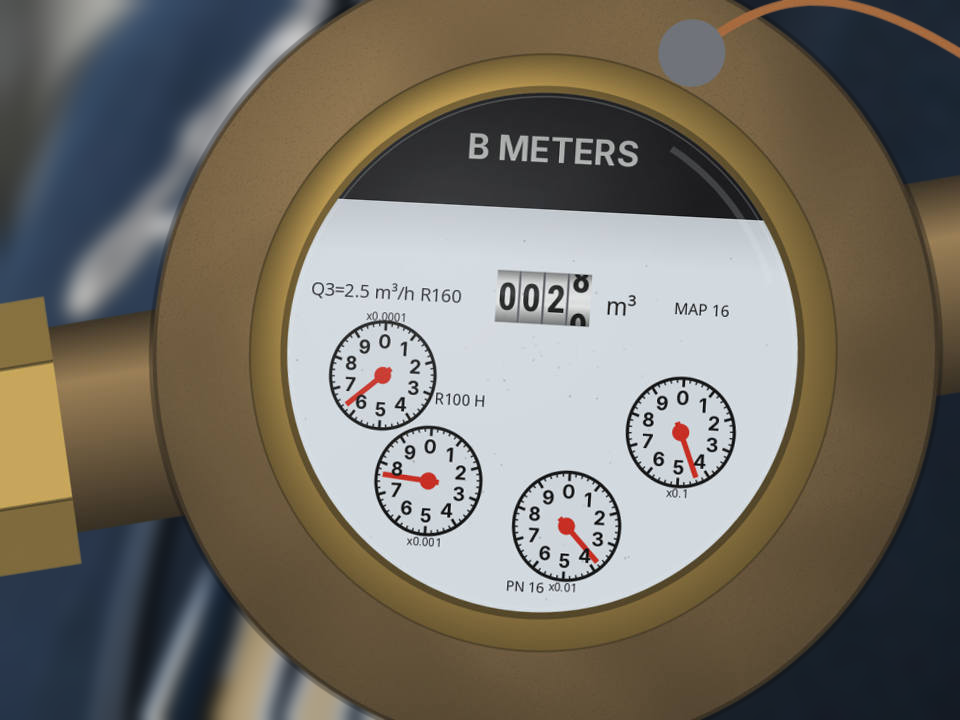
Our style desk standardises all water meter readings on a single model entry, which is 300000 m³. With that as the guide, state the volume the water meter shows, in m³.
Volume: 28.4376 m³
